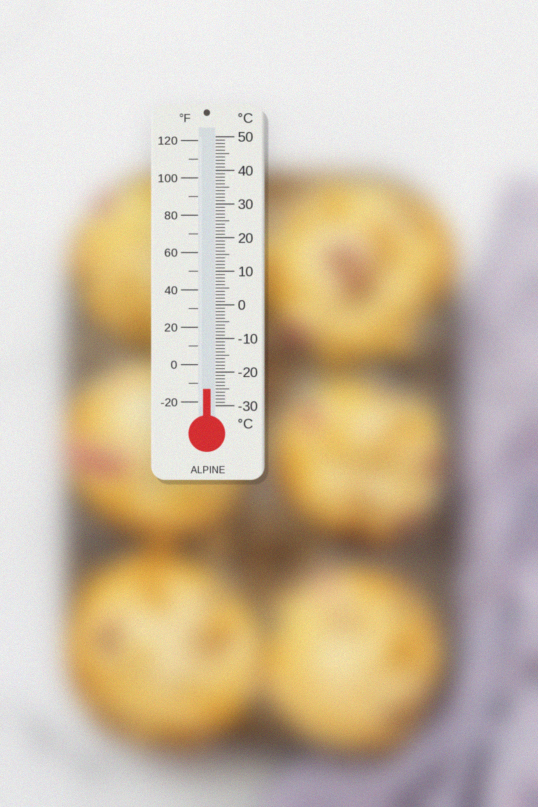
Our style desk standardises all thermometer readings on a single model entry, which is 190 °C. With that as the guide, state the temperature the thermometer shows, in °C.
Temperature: -25 °C
